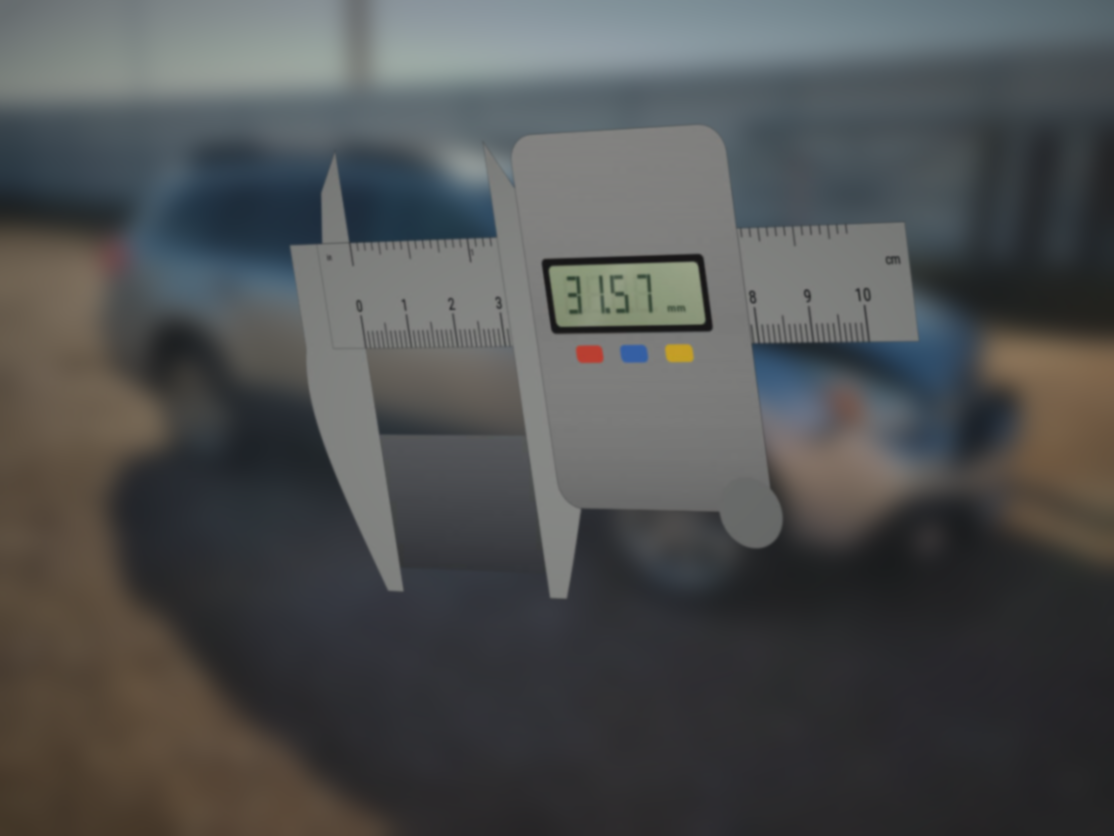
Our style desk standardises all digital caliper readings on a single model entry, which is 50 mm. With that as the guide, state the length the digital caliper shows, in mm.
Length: 31.57 mm
